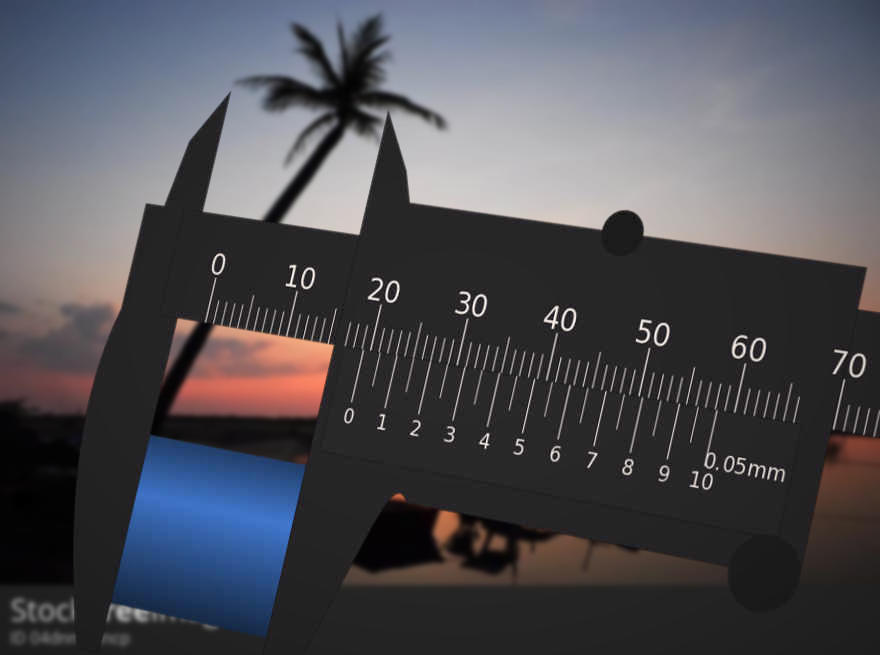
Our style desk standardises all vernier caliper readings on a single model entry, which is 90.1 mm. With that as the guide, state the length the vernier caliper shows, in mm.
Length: 19.2 mm
